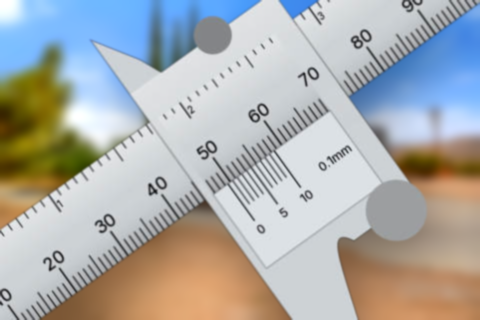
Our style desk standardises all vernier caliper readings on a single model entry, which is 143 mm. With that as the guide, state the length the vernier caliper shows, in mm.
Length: 49.5 mm
